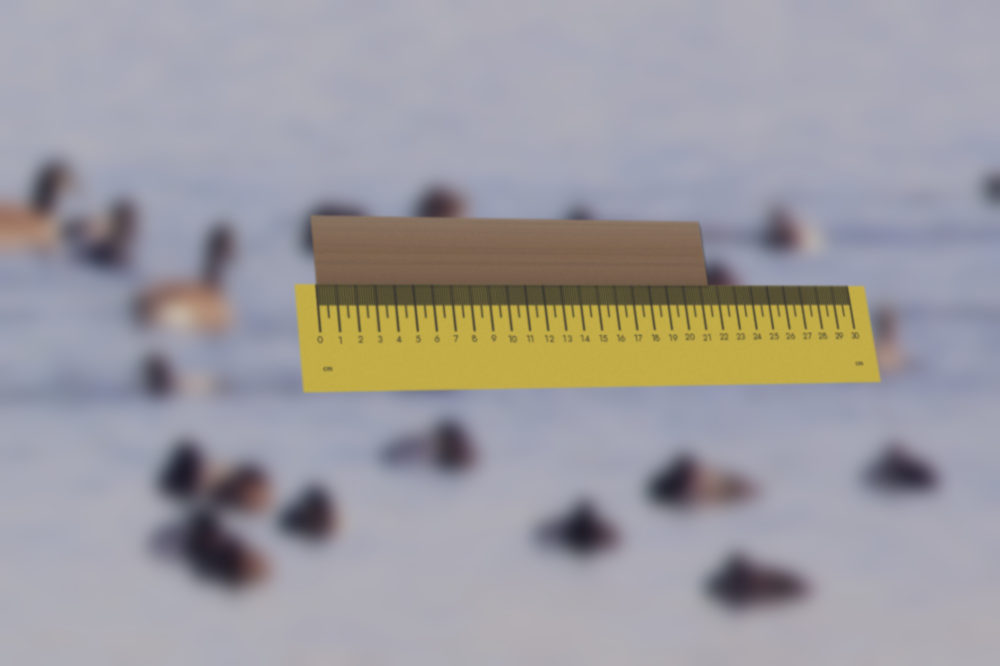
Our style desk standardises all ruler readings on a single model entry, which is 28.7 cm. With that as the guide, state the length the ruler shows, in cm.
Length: 21.5 cm
